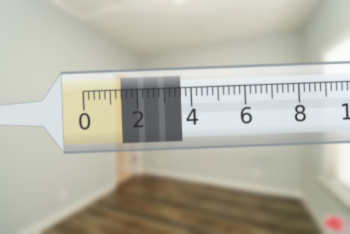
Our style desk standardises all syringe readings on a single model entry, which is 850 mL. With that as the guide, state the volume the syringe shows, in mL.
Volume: 1.4 mL
